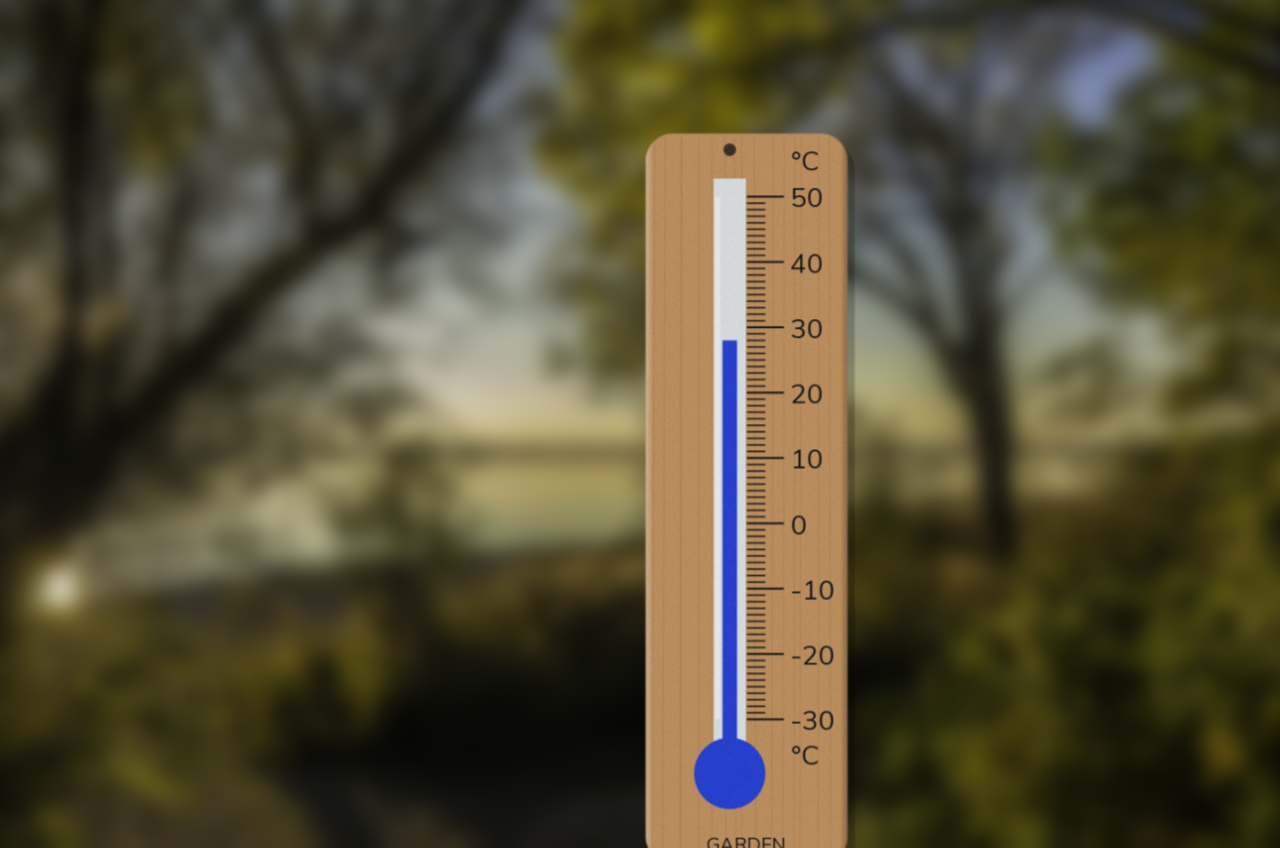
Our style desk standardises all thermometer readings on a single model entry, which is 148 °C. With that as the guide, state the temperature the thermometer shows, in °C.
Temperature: 28 °C
